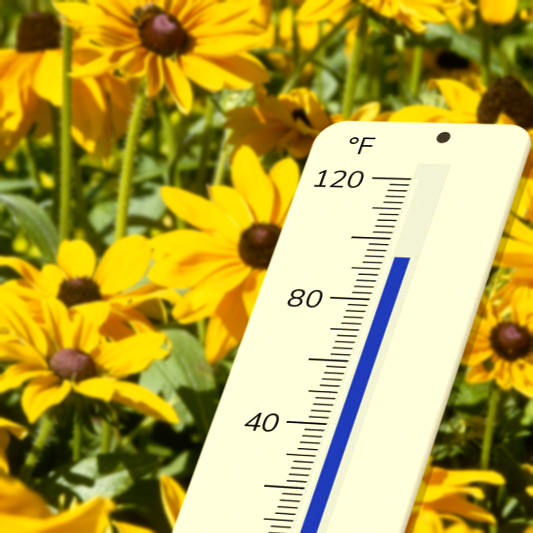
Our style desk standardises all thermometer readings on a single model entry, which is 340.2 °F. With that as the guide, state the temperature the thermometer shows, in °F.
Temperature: 94 °F
